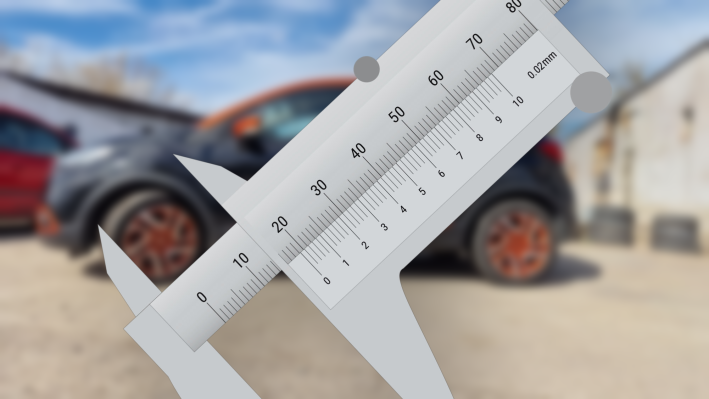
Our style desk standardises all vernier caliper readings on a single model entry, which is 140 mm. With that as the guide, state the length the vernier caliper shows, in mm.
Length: 19.2 mm
